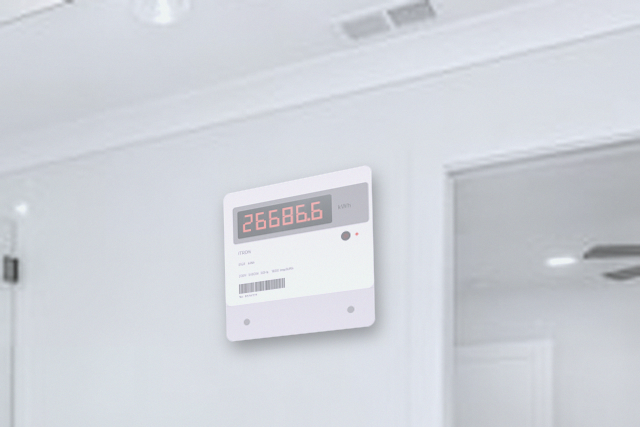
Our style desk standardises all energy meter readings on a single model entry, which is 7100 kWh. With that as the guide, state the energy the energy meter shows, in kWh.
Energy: 26686.6 kWh
